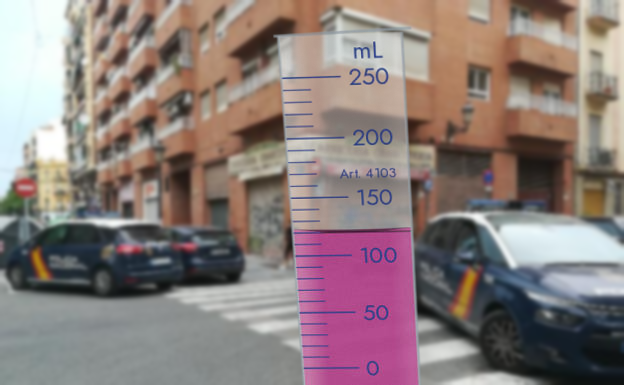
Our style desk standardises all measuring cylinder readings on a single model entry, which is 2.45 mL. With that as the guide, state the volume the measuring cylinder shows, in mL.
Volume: 120 mL
